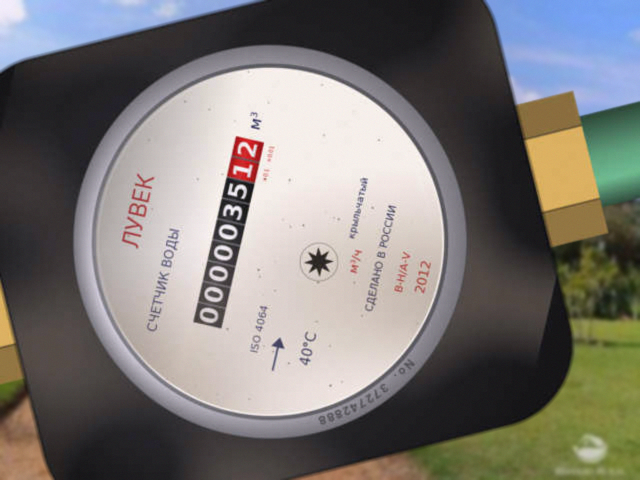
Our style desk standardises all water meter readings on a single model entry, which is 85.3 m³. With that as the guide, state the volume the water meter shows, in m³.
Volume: 35.12 m³
